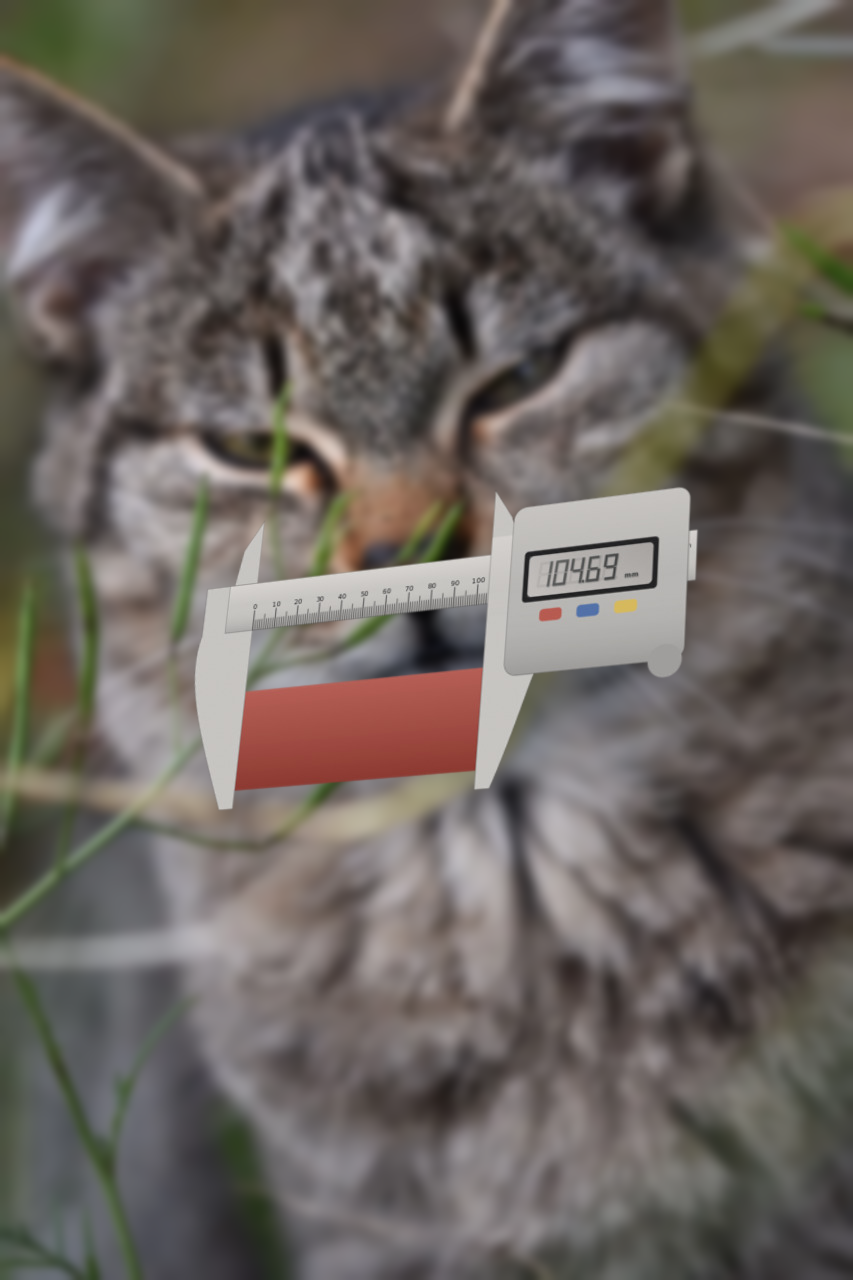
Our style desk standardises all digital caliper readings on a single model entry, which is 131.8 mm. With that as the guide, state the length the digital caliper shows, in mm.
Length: 104.69 mm
